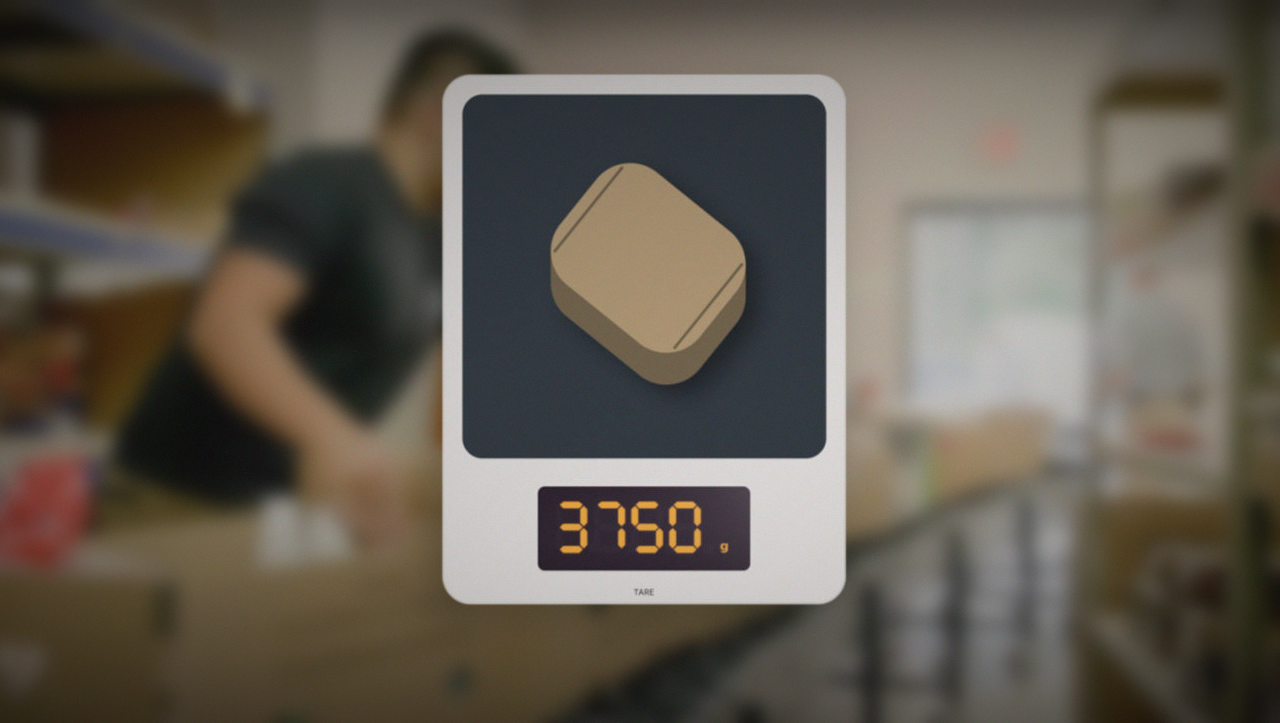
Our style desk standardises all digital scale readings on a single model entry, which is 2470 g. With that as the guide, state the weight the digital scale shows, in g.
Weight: 3750 g
